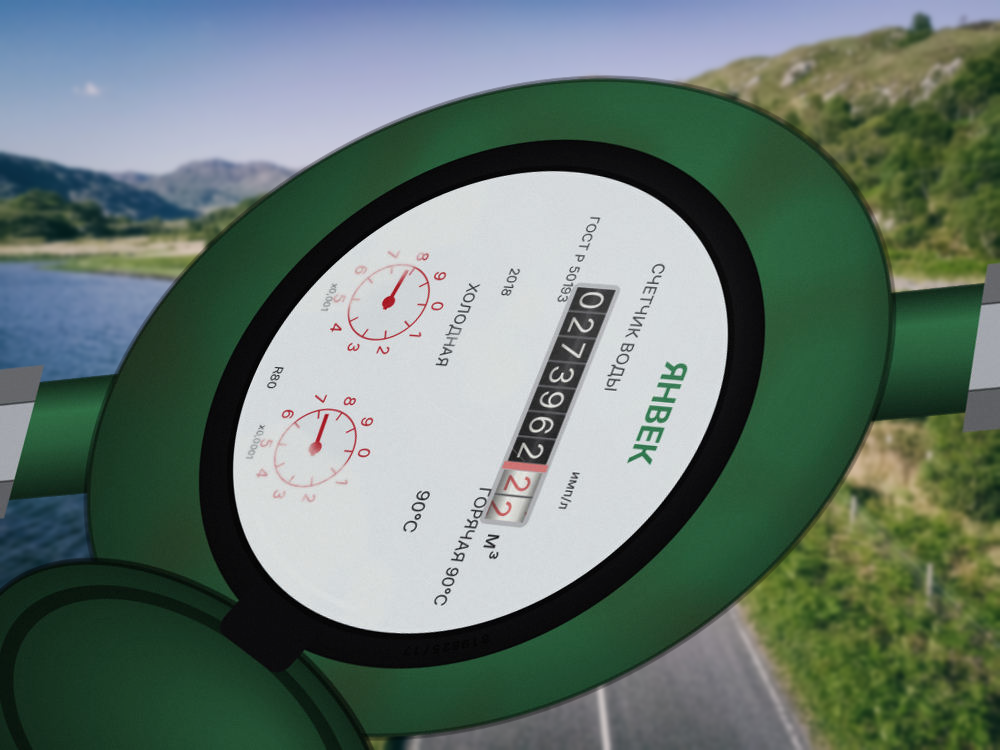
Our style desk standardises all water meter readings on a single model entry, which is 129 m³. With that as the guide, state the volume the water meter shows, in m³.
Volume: 273962.2177 m³
